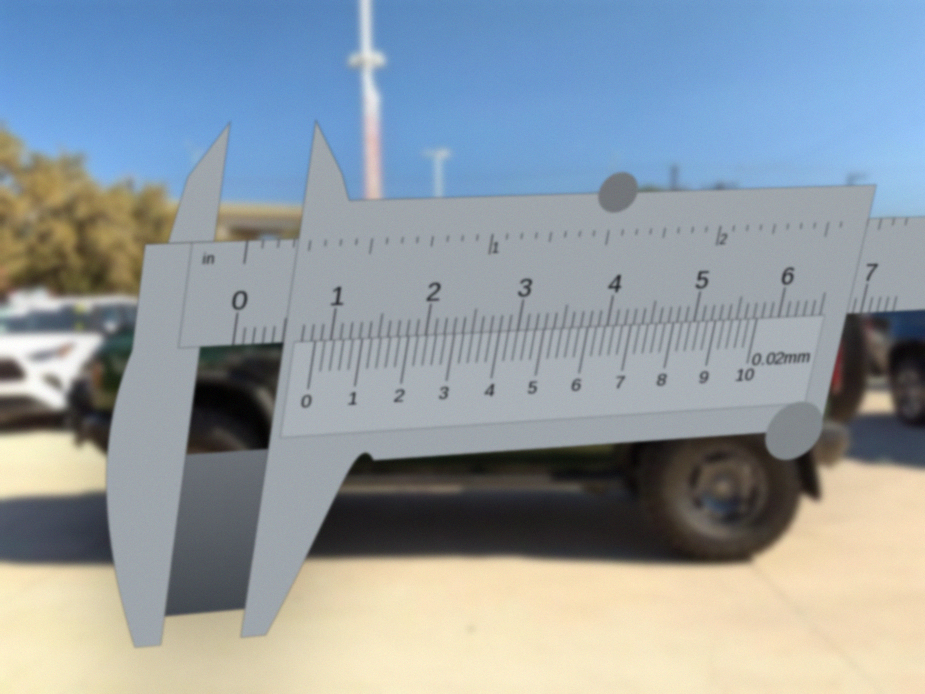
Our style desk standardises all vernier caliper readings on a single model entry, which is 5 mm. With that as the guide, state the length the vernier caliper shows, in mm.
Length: 8.4 mm
